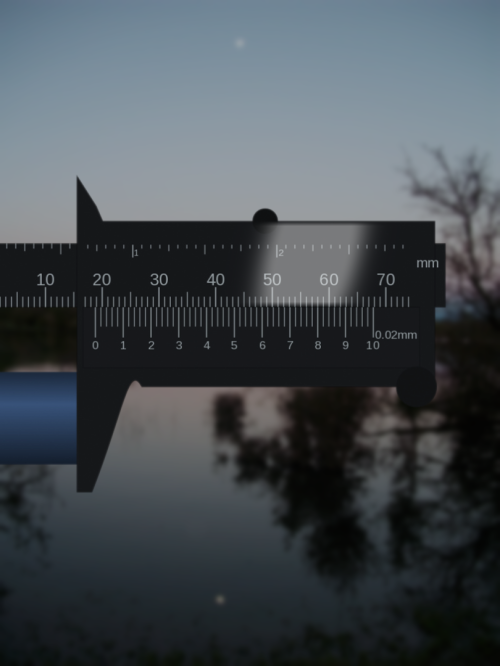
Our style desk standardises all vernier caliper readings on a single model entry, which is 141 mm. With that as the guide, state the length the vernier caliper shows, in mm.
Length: 18.8 mm
